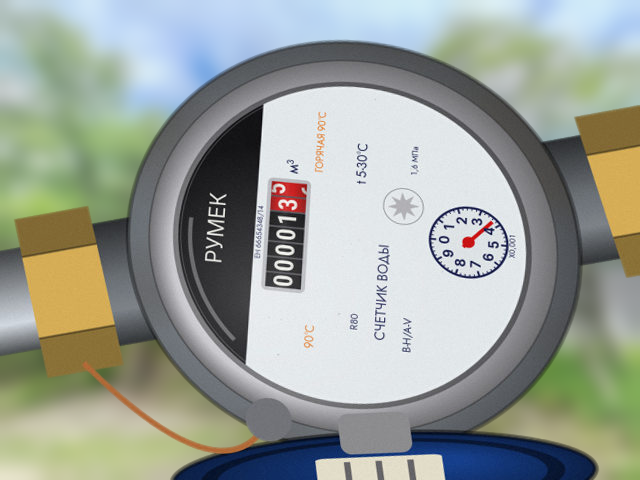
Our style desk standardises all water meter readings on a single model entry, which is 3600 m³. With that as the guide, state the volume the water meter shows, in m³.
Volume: 1.353 m³
